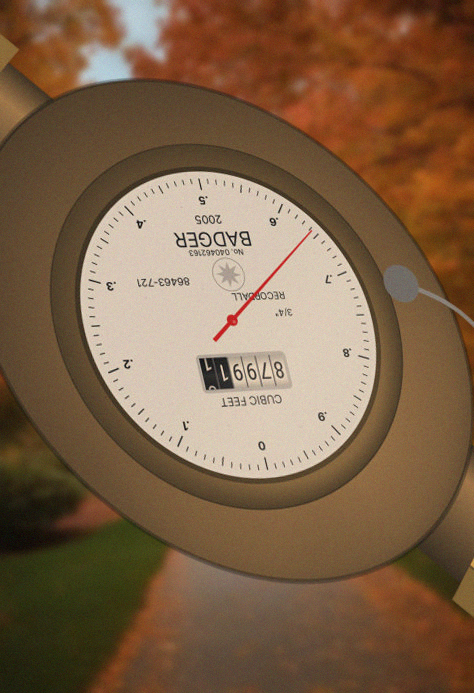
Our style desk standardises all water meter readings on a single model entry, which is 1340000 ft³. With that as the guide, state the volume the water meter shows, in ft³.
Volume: 879910.64 ft³
